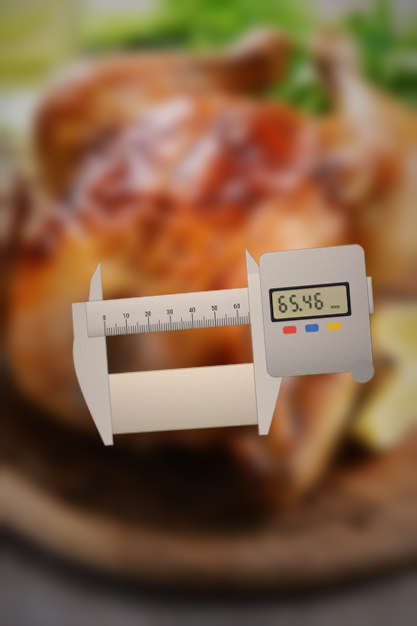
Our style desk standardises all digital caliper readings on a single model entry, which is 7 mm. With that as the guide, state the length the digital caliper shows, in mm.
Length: 65.46 mm
